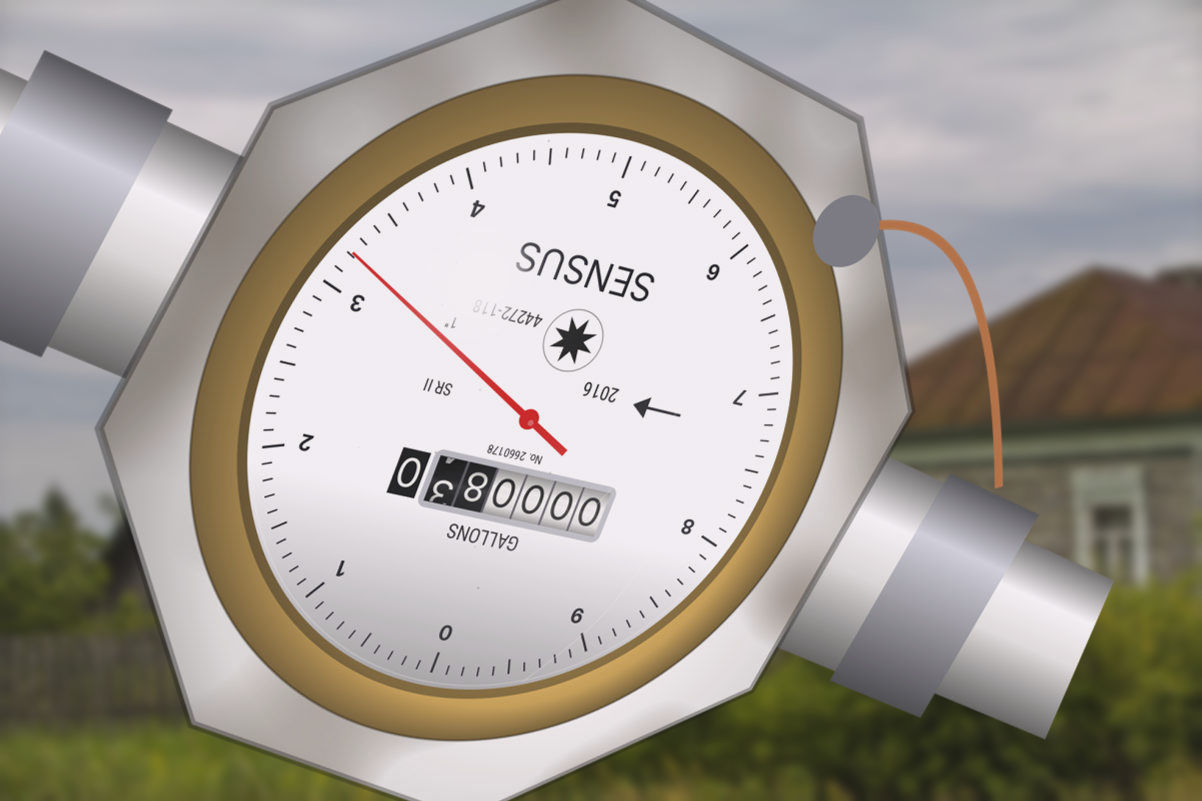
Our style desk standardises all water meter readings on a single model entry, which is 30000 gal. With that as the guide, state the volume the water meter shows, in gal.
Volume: 833.2 gal
